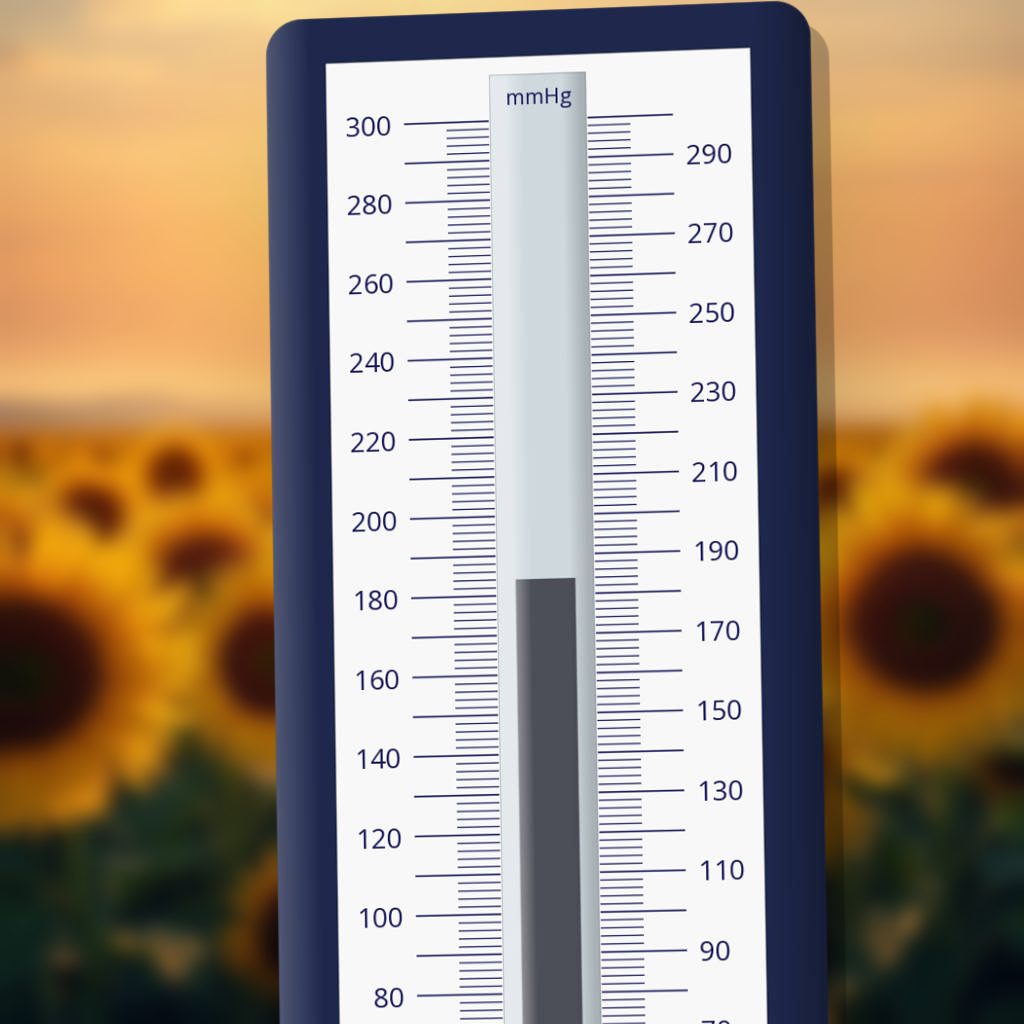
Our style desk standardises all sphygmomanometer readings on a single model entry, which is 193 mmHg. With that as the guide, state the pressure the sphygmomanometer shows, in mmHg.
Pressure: 184 mmHg
